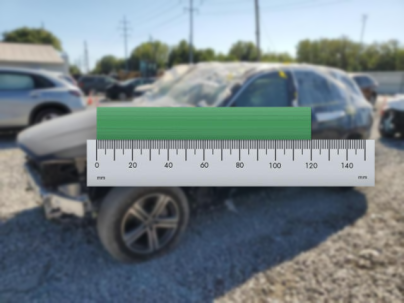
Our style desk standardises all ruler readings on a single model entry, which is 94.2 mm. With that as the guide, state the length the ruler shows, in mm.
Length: 120 mm
